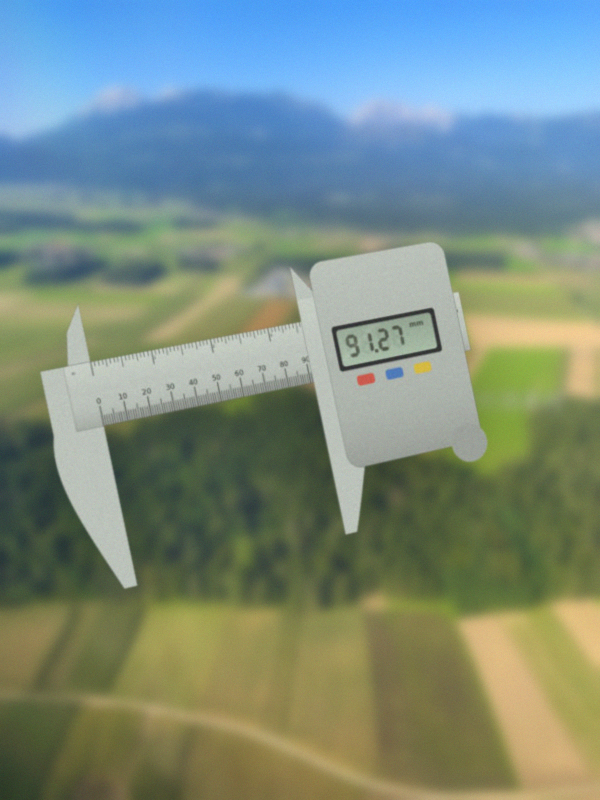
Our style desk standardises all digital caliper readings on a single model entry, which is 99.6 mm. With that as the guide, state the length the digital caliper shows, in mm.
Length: 91.27 mm
